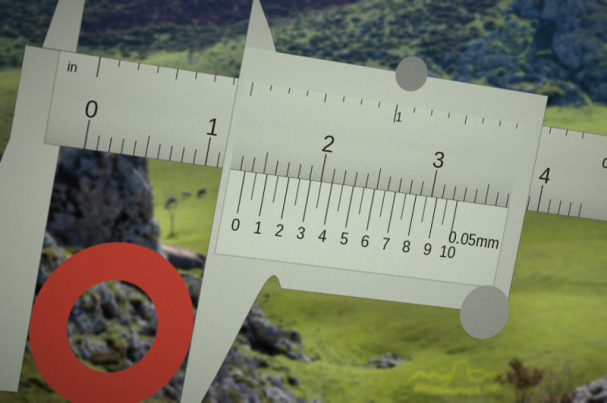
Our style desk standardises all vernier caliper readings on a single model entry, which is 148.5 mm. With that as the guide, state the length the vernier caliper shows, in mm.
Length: 13.4 mm
